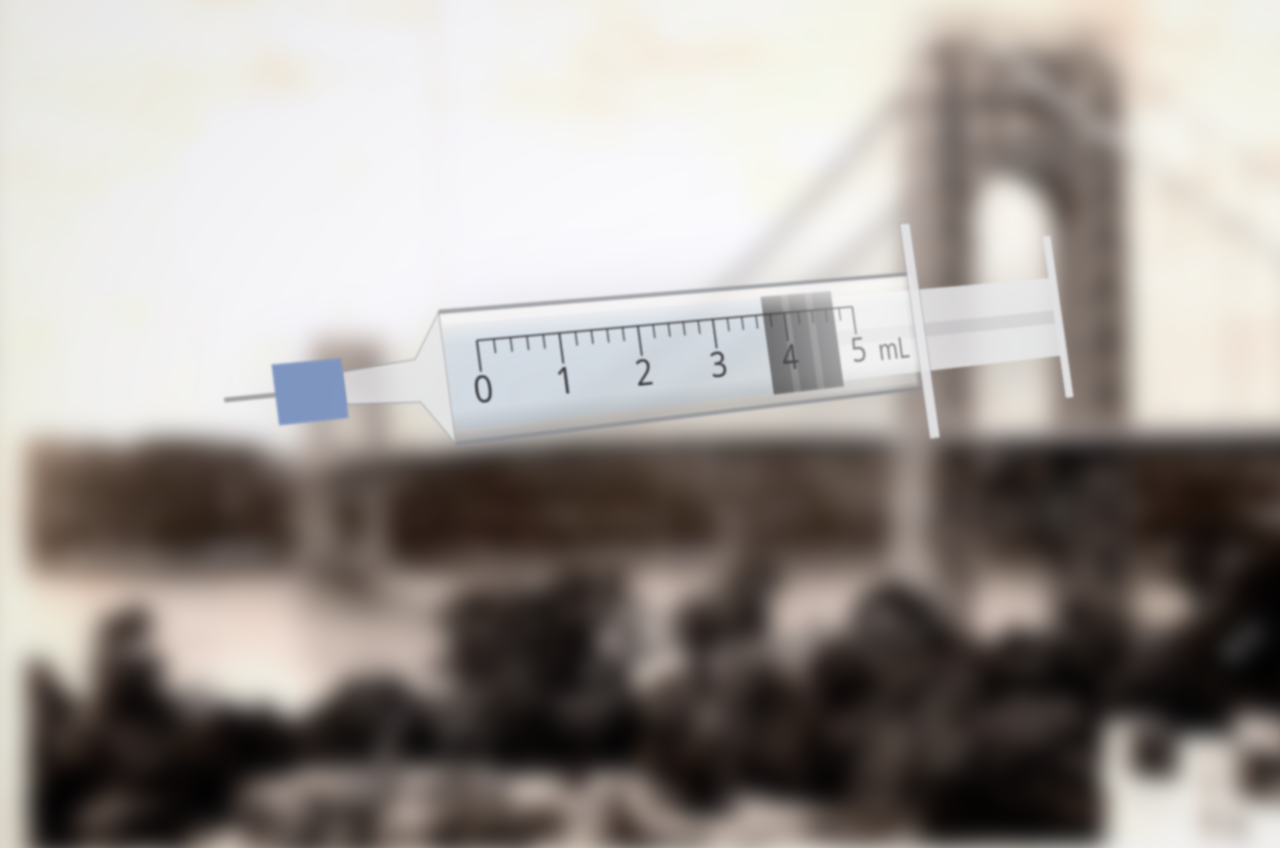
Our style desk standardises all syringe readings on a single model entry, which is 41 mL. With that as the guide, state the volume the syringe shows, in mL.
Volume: 3.7 mL
